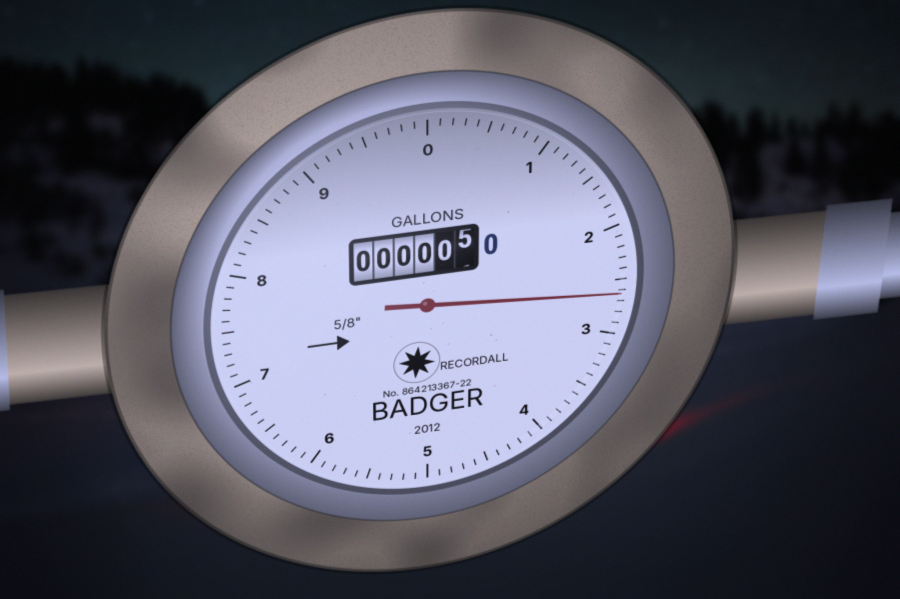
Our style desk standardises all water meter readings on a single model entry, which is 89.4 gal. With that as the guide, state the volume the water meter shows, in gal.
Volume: 52.6 gal
